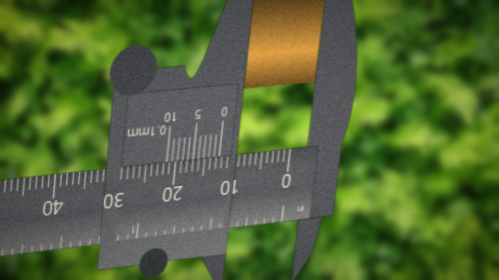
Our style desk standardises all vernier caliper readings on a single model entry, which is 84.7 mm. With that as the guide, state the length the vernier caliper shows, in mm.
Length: 12.5 mm
